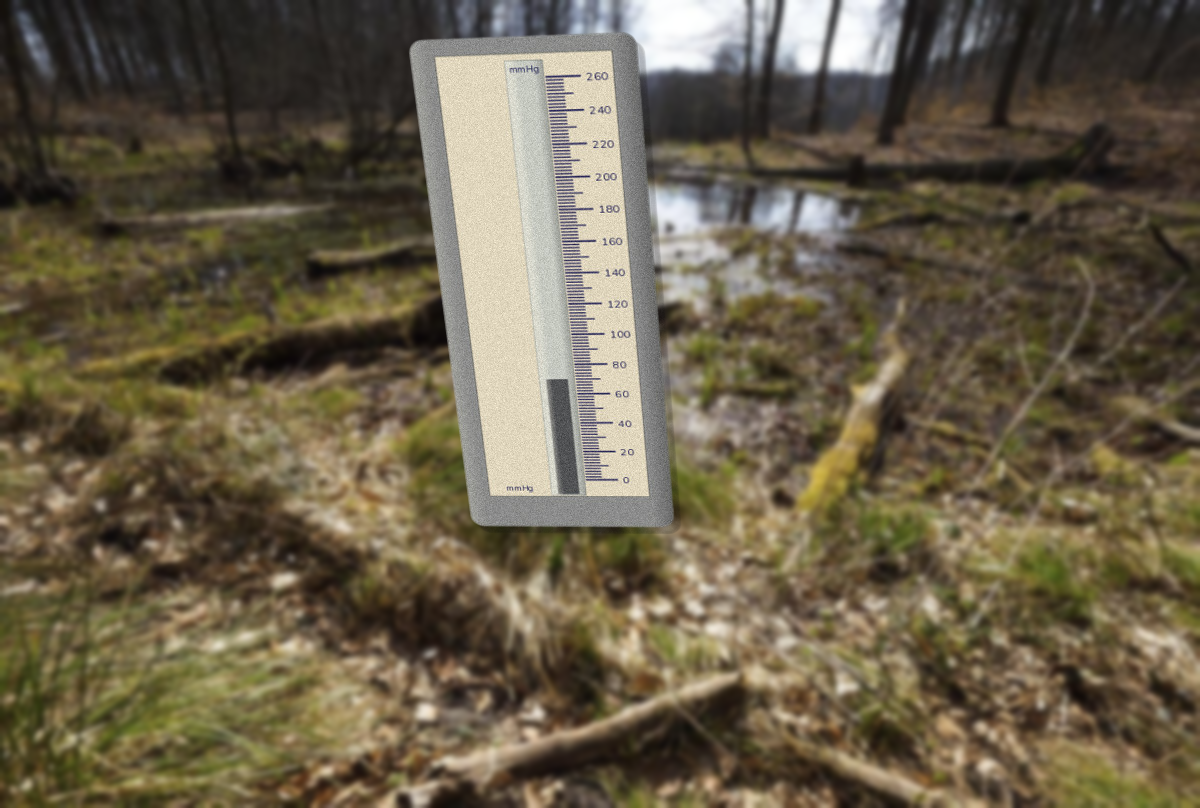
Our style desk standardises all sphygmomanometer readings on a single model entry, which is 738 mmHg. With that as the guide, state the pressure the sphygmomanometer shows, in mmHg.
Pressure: 70 mmHg
